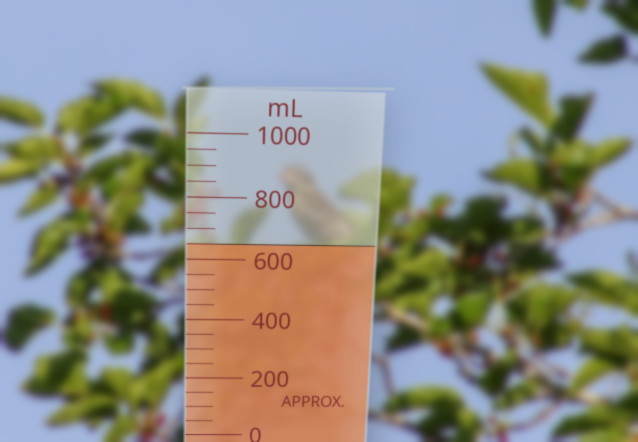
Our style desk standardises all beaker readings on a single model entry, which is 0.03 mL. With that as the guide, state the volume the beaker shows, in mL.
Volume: 650 mL
